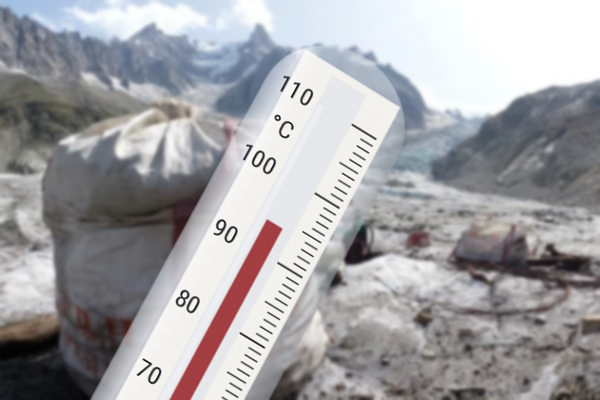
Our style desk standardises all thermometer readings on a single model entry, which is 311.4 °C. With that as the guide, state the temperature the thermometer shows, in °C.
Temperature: 94 °C
